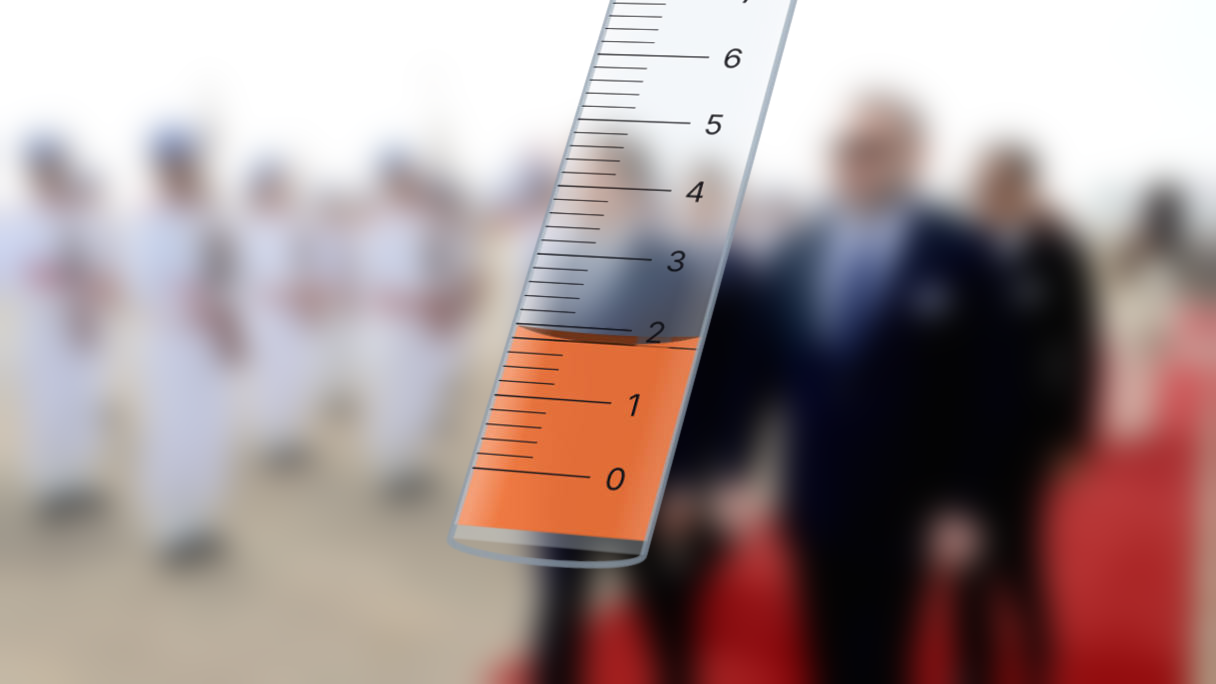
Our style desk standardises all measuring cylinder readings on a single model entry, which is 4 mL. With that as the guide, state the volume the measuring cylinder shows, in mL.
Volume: 1.8 mL
